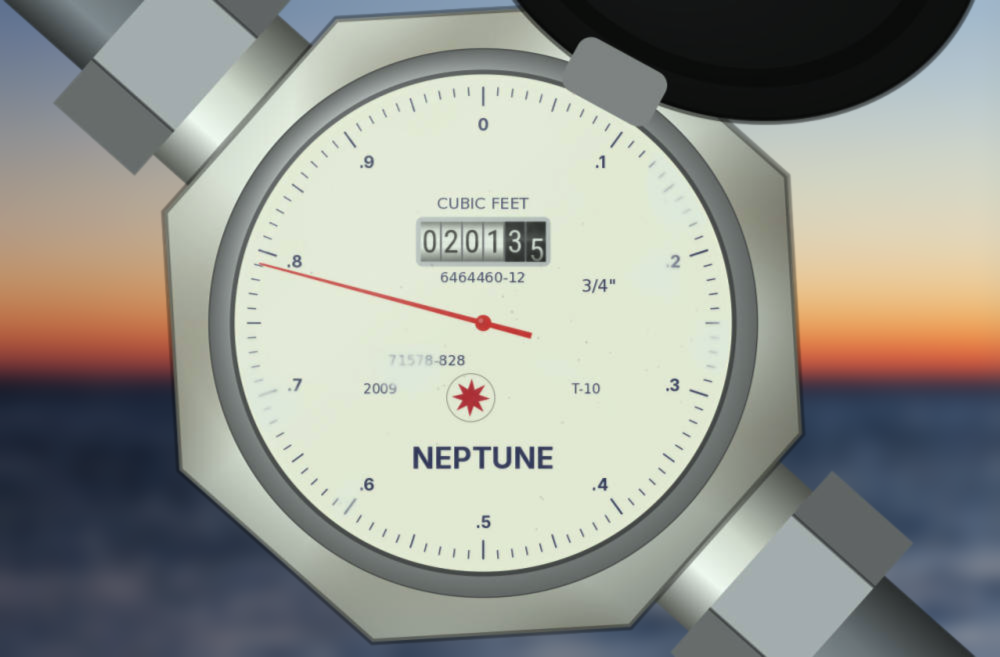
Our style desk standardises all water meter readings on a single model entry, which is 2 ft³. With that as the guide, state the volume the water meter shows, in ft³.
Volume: 20134.79 ft³
